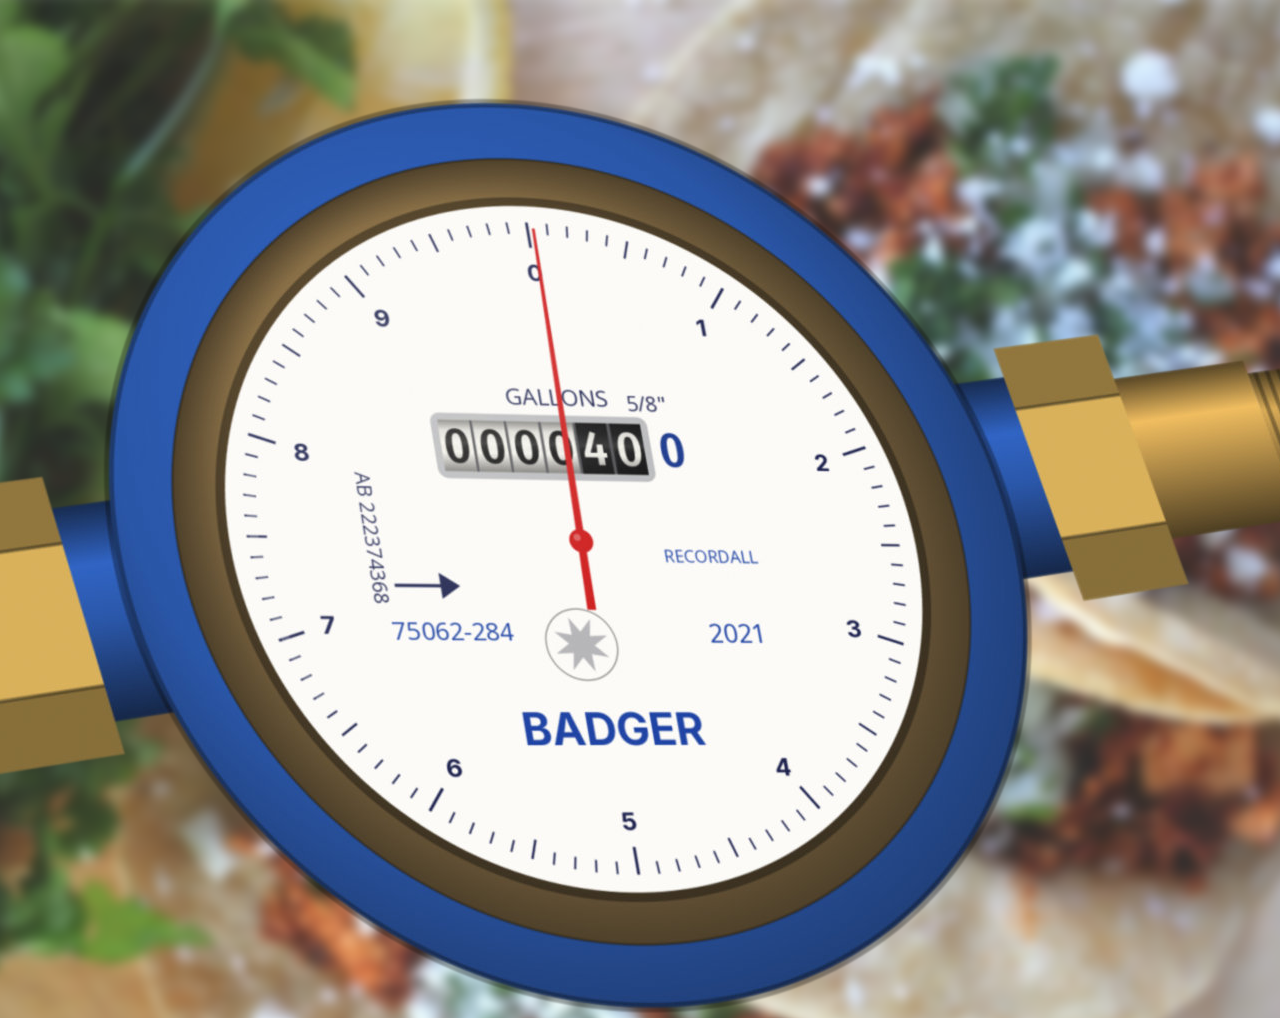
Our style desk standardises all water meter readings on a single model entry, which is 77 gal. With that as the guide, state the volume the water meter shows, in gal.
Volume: 400.0 gal
